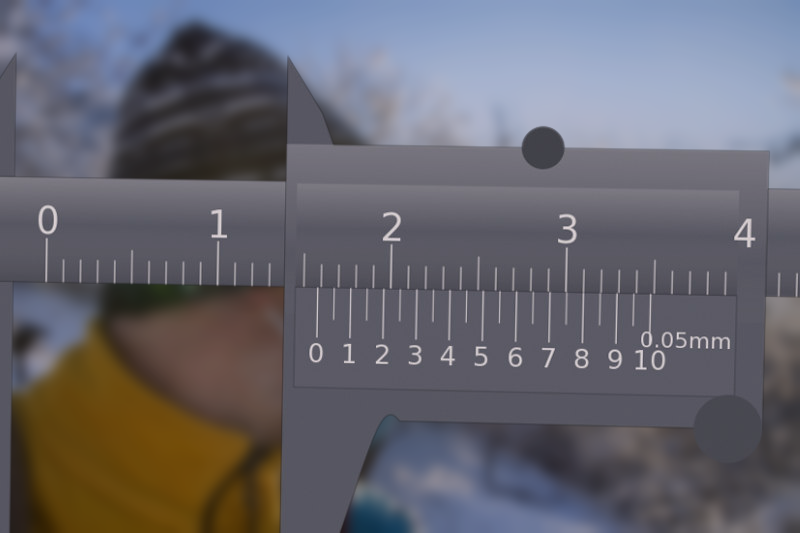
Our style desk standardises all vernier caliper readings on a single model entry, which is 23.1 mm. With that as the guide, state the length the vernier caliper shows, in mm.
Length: 15.8 mm
